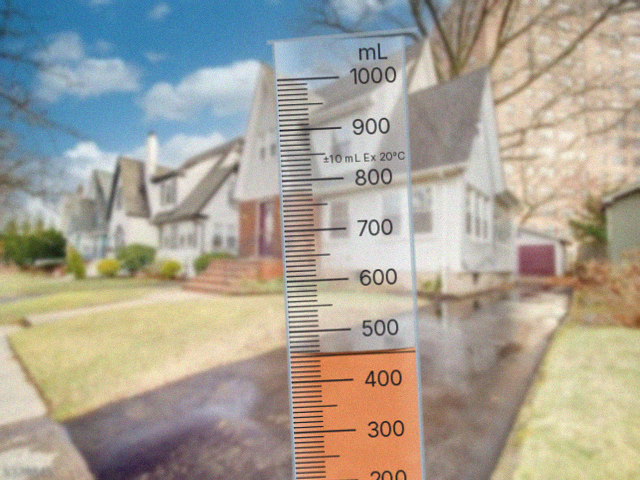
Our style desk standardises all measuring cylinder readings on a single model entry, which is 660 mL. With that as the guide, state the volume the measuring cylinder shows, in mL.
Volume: 450 mL
